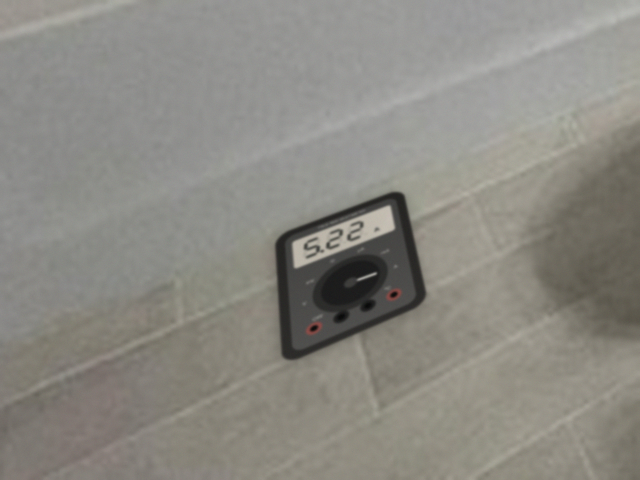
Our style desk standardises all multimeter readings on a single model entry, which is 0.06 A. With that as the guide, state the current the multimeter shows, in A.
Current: 5.22 A
